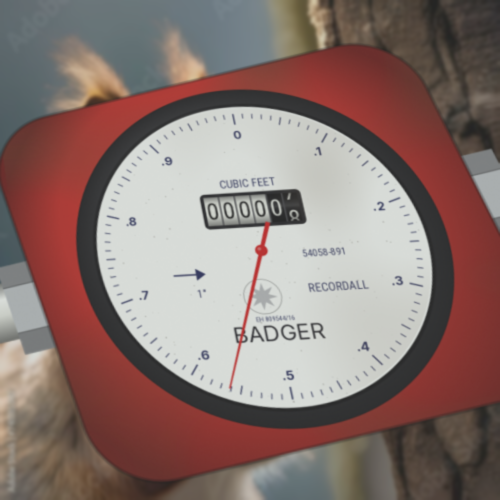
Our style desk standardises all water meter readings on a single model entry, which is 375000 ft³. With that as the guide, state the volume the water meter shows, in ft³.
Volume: 7.56 ft³
